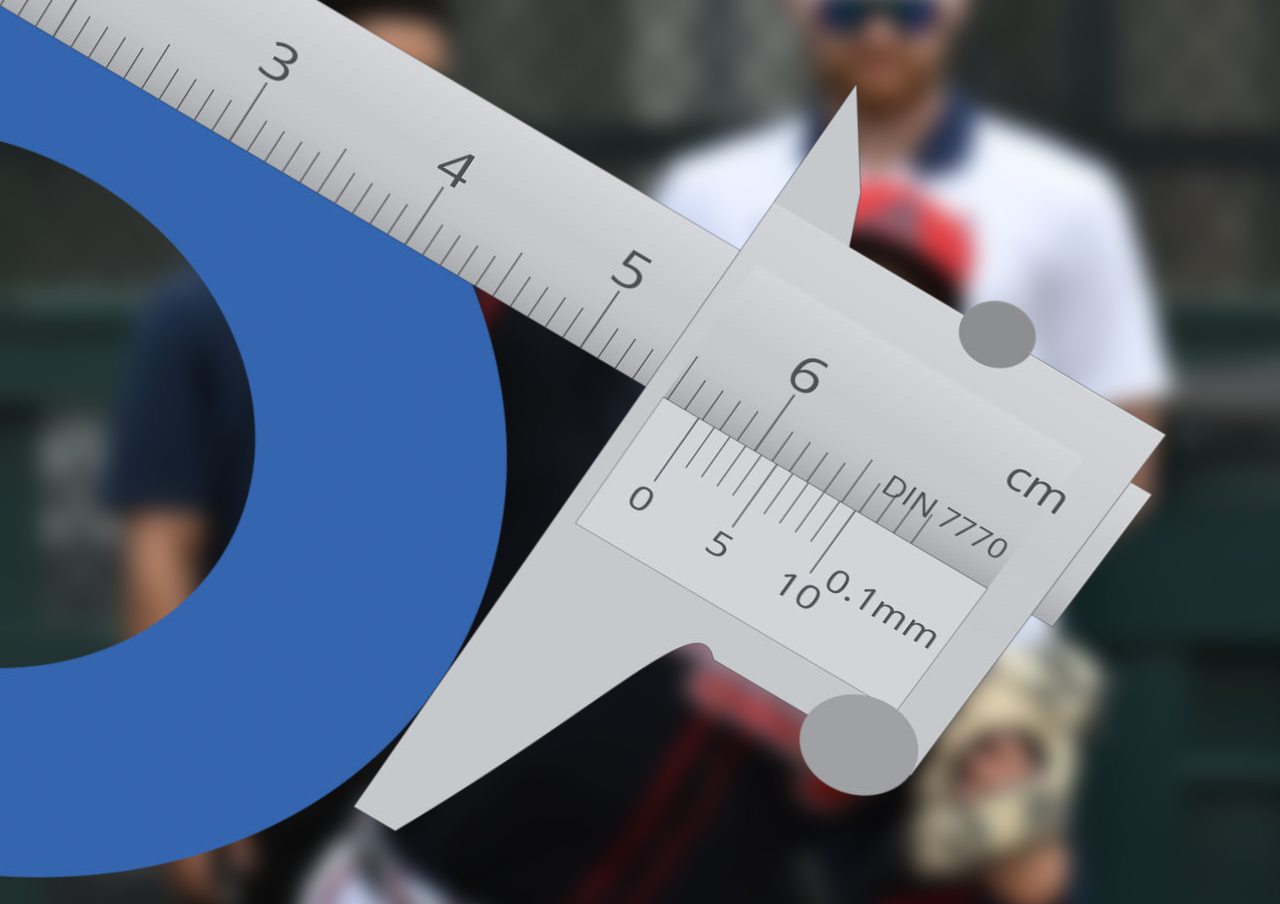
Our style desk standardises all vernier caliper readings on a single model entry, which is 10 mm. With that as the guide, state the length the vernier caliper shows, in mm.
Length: 56.8 mm
